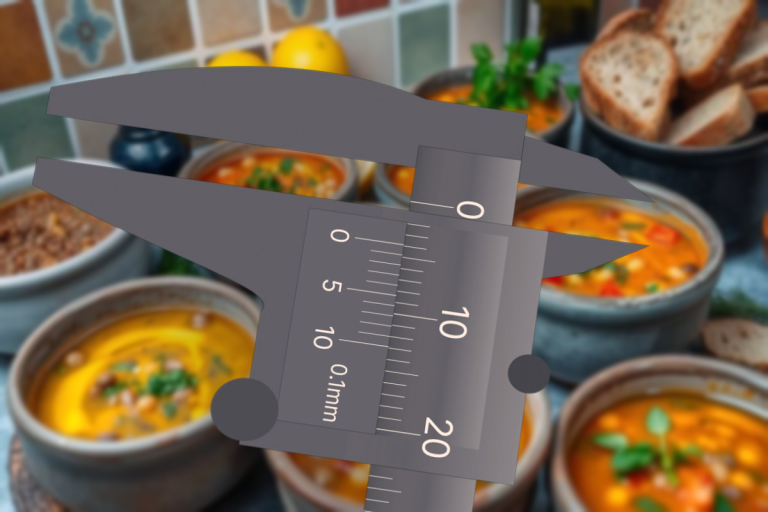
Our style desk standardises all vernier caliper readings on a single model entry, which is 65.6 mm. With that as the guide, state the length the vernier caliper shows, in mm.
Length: 3.9 mm
